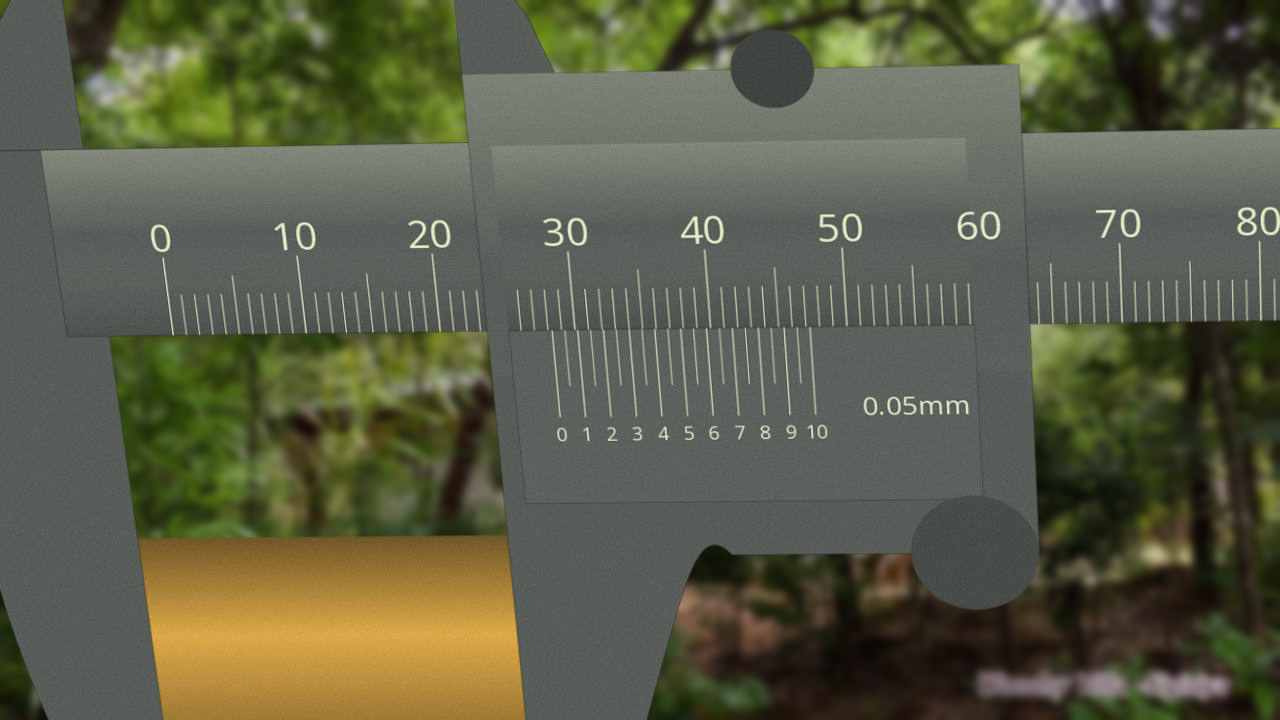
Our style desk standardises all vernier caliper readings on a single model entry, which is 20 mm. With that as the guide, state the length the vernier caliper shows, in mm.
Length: 28.3 mm
